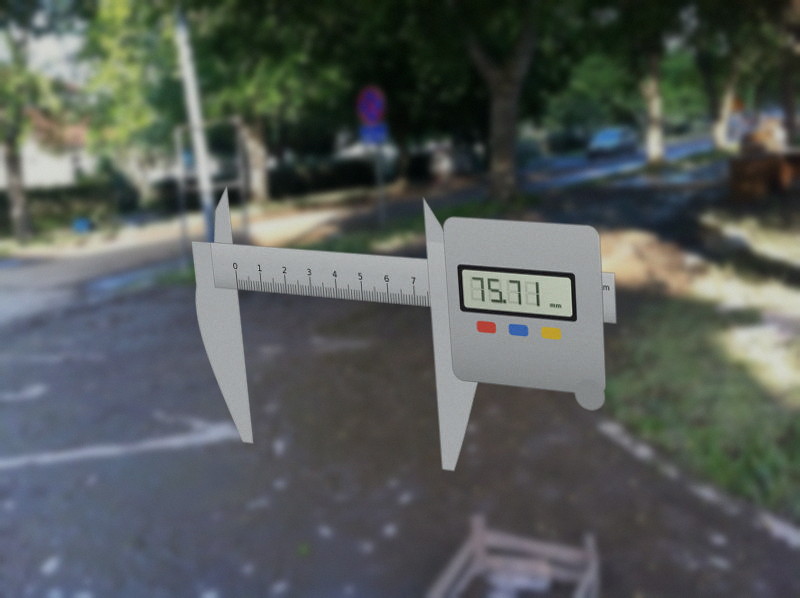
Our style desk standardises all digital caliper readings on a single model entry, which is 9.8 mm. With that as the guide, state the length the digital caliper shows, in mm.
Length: 75.71 mm
